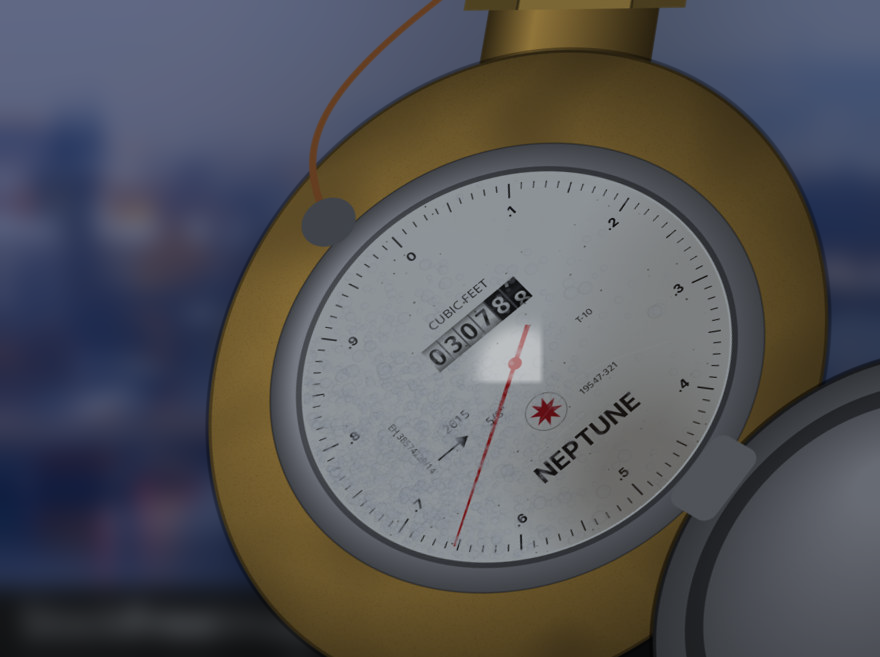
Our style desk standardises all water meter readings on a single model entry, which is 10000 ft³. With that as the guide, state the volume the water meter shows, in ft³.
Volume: 30787.65 ft³
